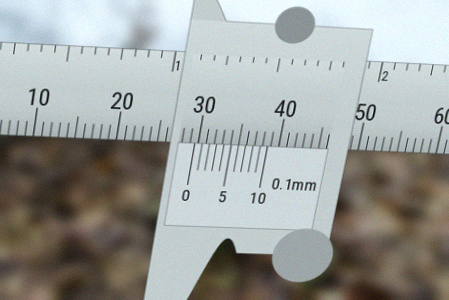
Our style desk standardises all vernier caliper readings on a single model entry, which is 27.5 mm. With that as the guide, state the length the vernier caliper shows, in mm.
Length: 29.6 mm
